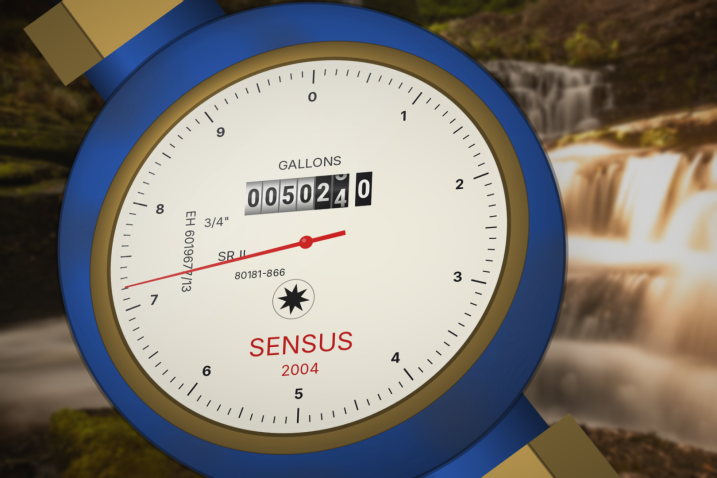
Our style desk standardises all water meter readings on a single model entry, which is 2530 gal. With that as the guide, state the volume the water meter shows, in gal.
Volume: 50237.2 gal
